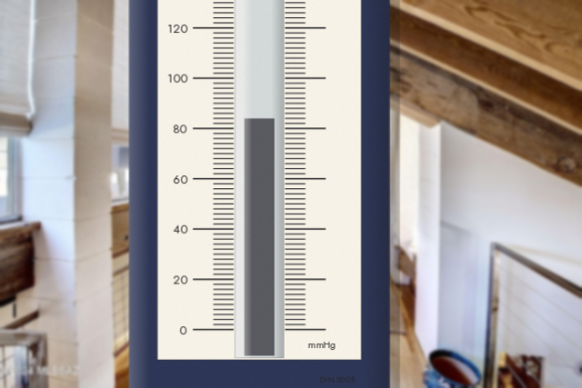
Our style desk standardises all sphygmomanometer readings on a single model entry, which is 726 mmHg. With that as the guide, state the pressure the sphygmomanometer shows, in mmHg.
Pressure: 84 mmHg
